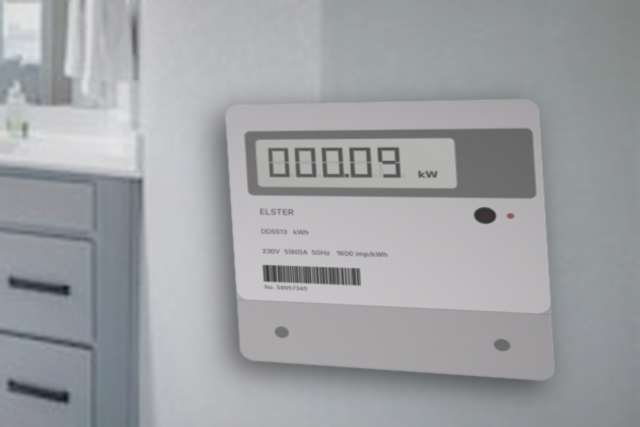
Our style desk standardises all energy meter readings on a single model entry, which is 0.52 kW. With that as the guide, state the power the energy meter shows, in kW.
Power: 0.09 kW
